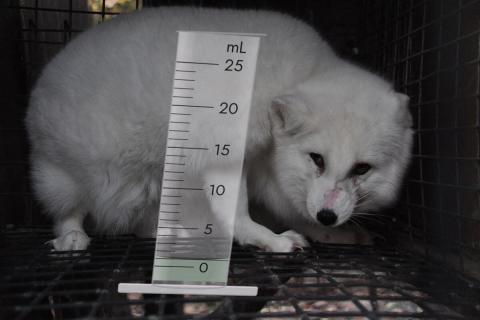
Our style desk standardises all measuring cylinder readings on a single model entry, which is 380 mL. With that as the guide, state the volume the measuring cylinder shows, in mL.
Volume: 1 mL
